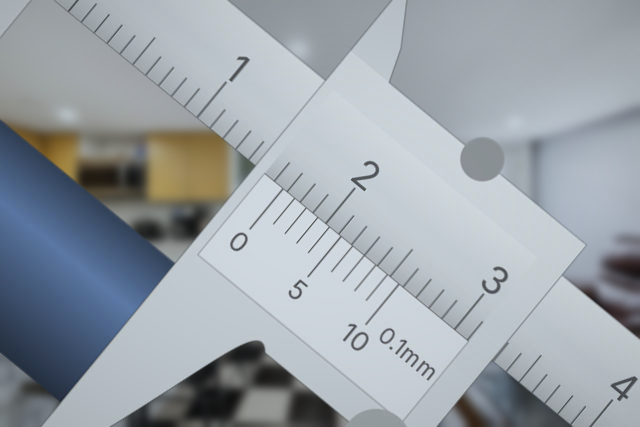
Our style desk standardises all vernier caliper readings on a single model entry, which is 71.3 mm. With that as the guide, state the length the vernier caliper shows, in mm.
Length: 16.7 mm
